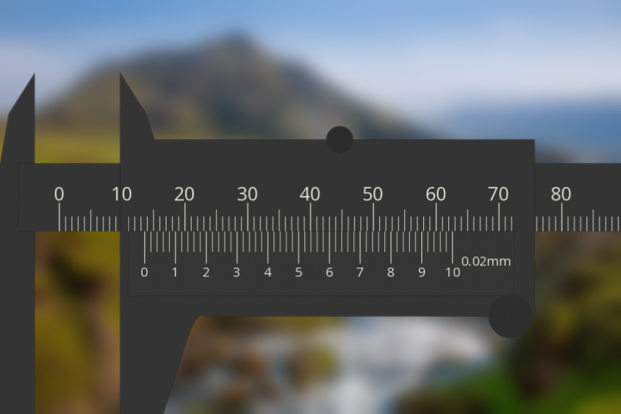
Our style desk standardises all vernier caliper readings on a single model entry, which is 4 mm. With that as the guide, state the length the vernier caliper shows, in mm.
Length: 13.6 mm
